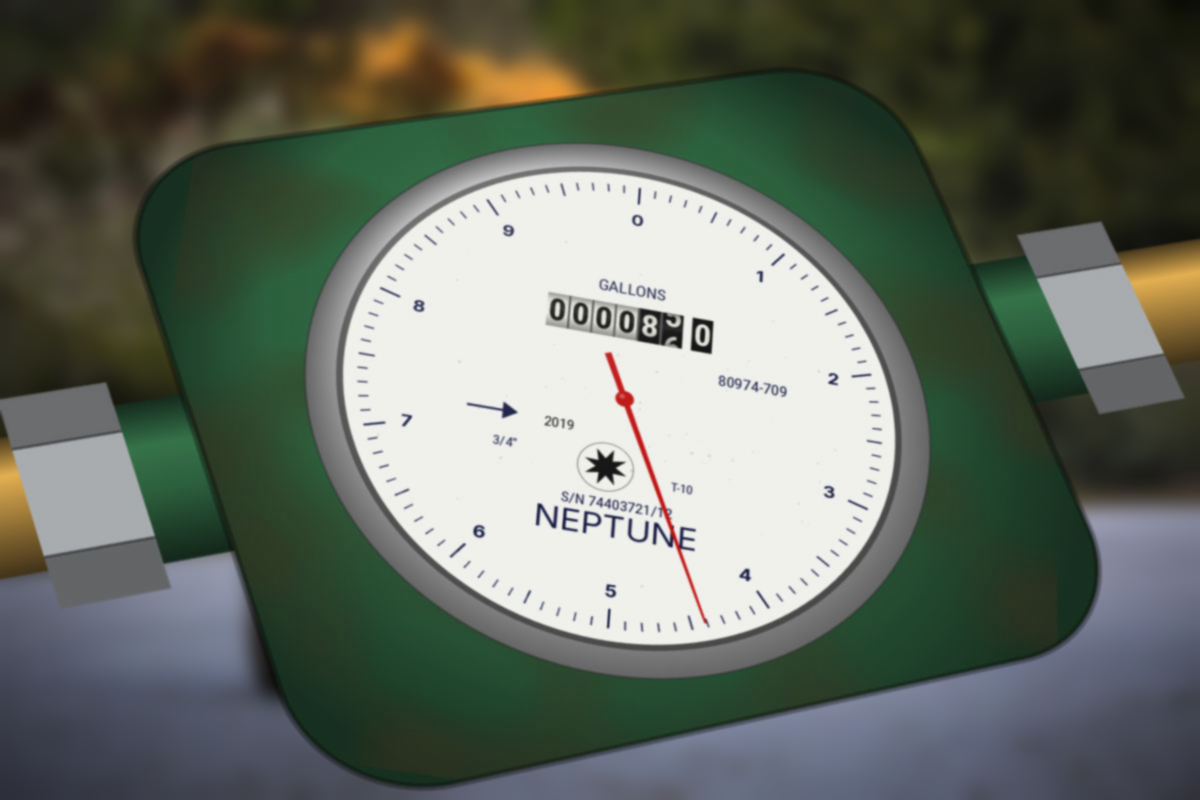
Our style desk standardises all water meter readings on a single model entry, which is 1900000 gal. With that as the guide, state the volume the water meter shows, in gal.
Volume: 854.4 gal
